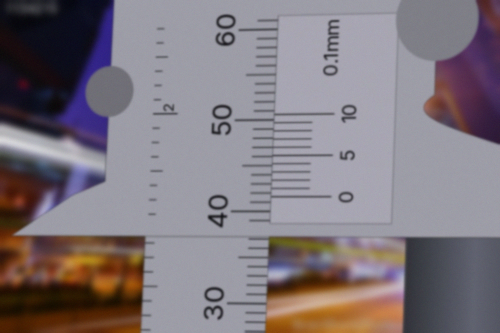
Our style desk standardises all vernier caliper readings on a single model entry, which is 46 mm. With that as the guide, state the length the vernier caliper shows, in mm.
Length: 41.6 mm
